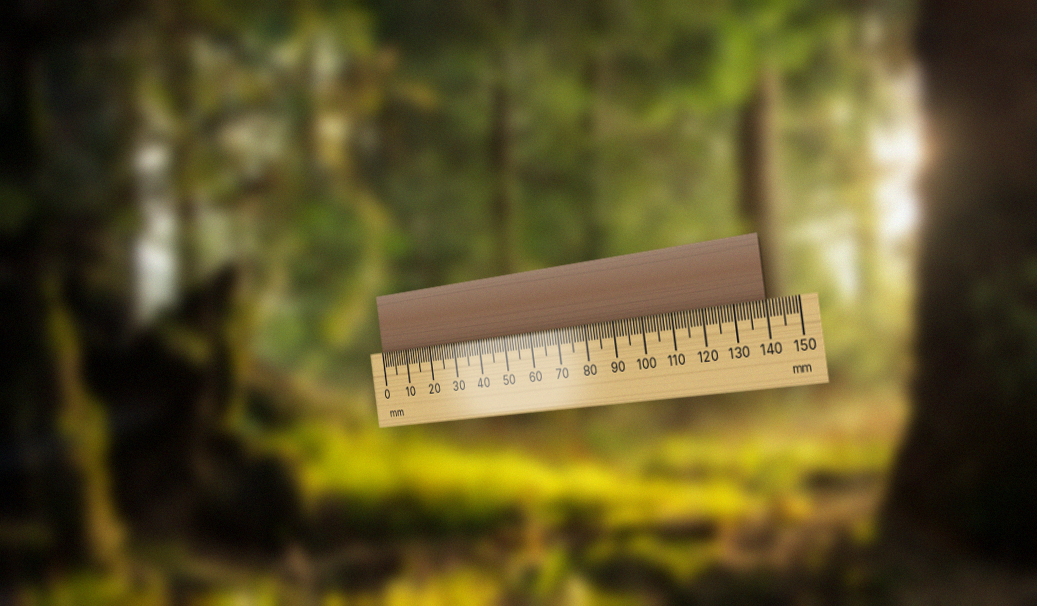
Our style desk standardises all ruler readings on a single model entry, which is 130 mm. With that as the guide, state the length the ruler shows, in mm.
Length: 140 mm
